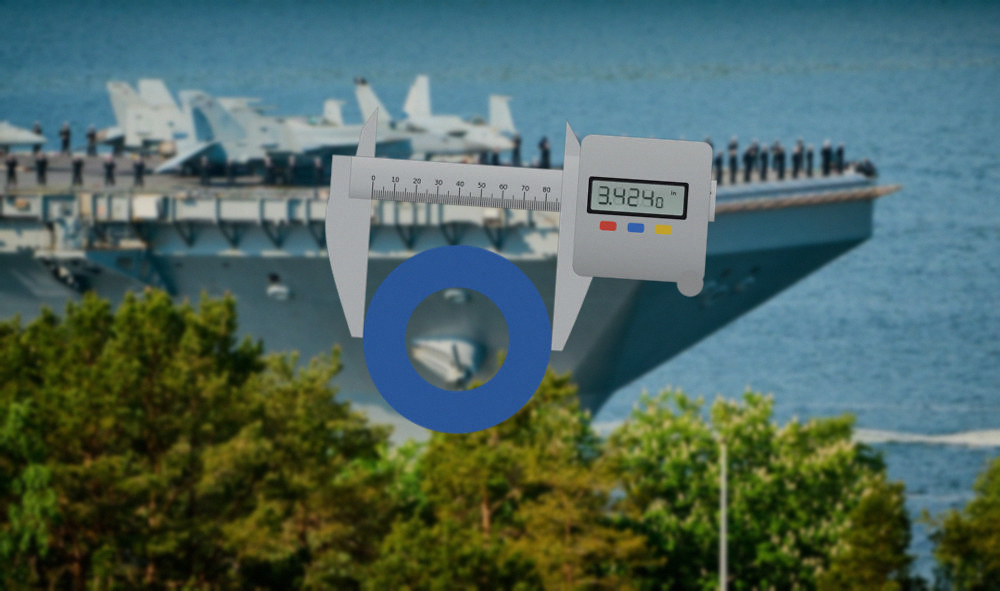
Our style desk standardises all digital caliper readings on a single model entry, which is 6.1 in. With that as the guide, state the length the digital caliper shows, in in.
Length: 3.4240 in
